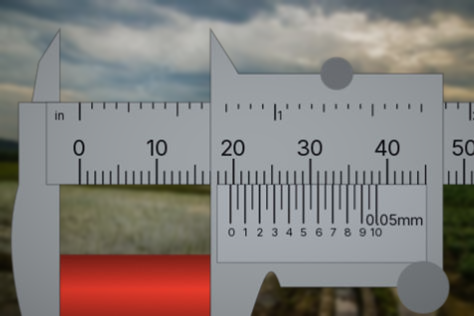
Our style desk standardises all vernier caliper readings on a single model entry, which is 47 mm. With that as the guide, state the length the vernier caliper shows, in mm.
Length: 19.6 mm
